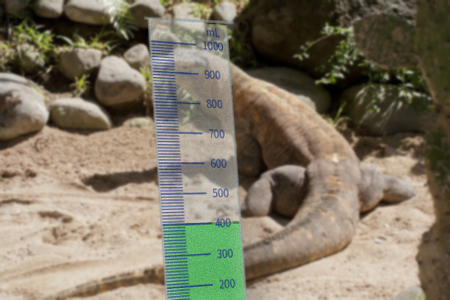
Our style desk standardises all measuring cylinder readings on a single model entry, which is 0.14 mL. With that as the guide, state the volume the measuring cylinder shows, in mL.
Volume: 400 mL
